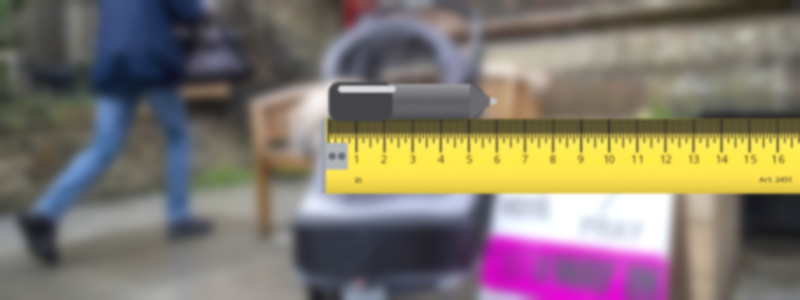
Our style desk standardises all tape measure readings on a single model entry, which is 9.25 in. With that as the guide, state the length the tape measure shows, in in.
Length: 6 in
